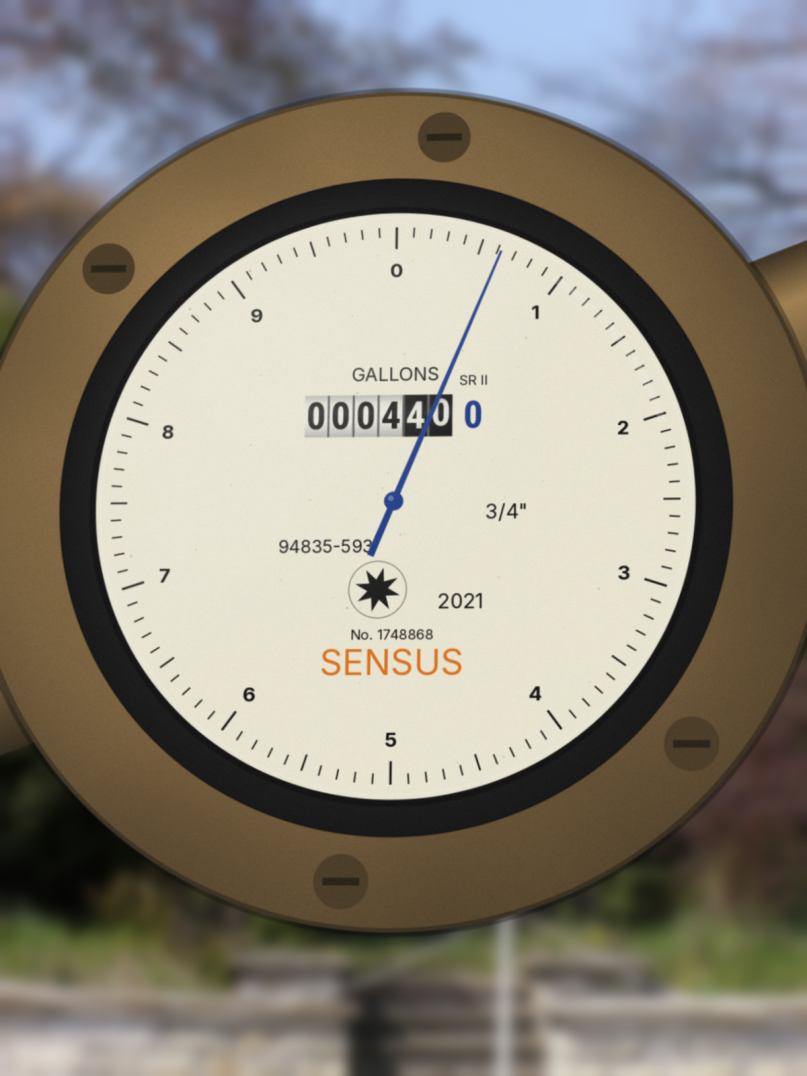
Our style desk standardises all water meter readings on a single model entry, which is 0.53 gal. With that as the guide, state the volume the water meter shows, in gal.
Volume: 4400.6 gal
